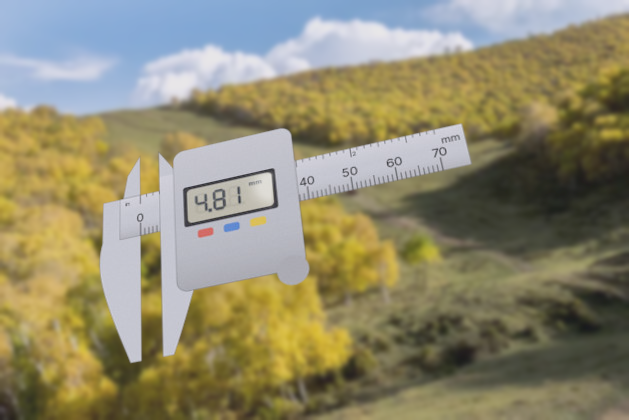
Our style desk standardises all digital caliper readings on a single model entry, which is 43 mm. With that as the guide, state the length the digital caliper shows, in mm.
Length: 4.81 mm
